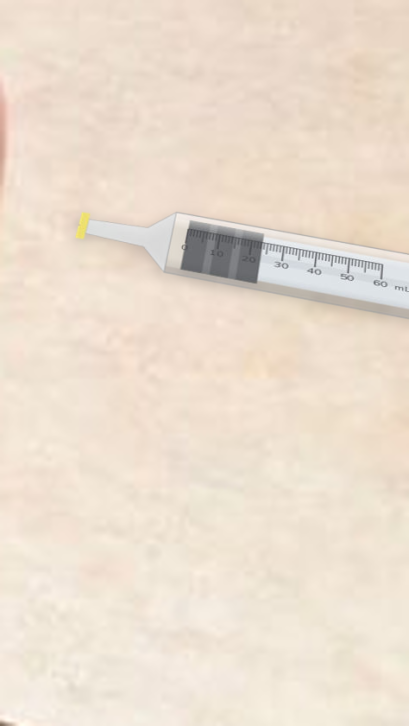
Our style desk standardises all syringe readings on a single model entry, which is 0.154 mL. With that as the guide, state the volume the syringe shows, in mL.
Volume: 0 mL
